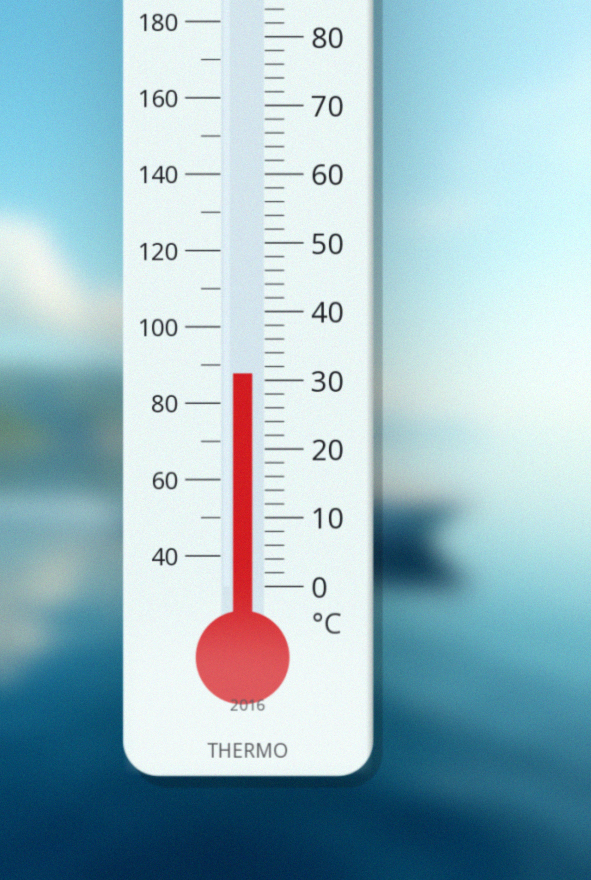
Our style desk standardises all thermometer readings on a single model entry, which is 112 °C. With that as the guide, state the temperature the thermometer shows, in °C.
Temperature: 31 °C
